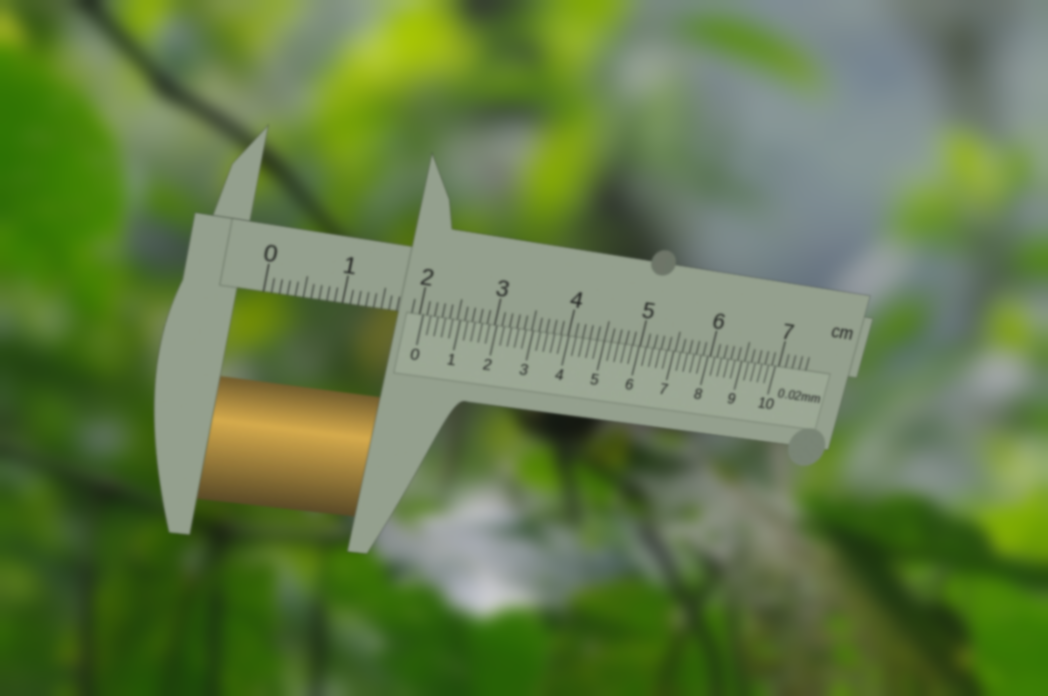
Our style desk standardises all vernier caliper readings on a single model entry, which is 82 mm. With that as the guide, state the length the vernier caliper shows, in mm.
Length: 20.5 mm
